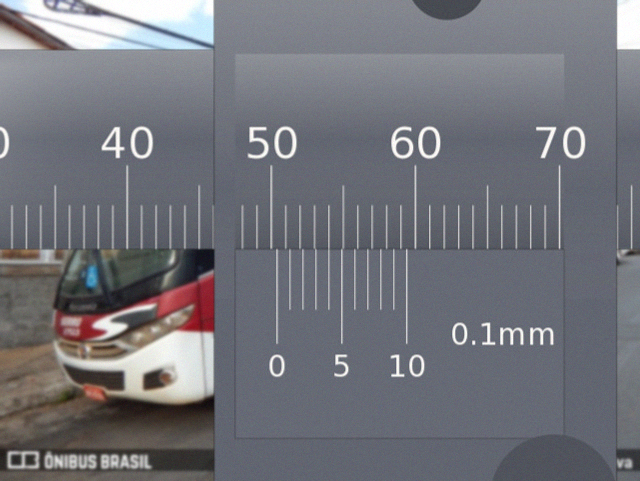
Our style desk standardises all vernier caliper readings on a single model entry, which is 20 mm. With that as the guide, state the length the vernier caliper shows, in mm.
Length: 50.4 mm
